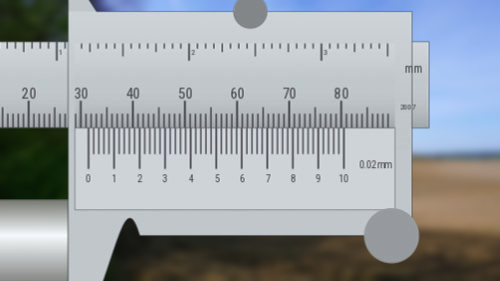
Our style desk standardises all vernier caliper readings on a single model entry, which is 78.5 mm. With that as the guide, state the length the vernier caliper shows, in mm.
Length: 31.5 mm
